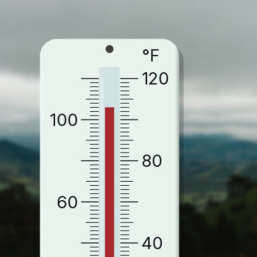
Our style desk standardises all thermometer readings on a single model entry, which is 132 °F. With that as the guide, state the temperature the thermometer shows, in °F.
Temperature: 106 °F
